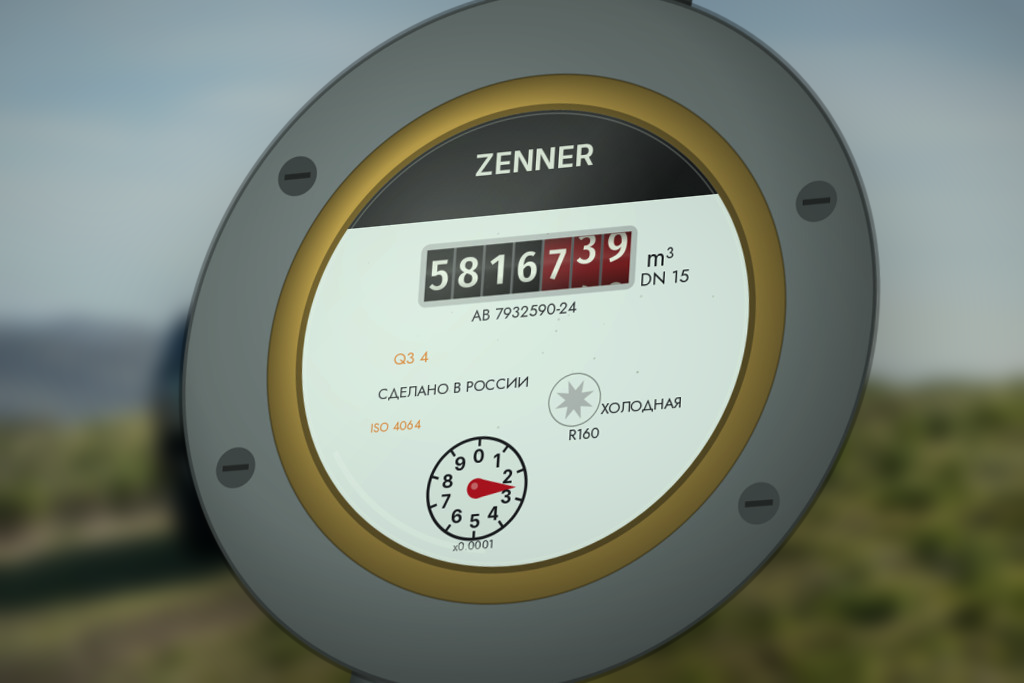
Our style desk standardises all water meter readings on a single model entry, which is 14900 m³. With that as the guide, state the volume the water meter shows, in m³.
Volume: 5816.7392 m³
